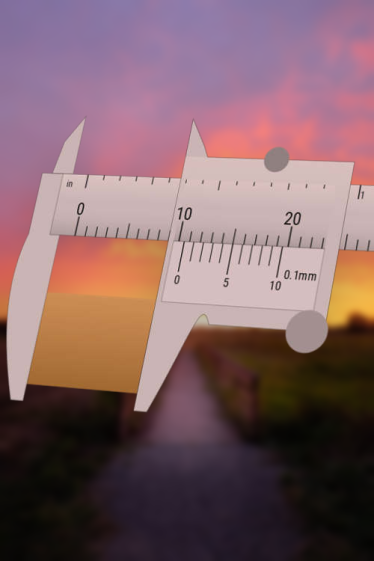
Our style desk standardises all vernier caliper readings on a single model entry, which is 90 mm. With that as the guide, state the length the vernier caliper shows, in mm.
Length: 10.5 mm
